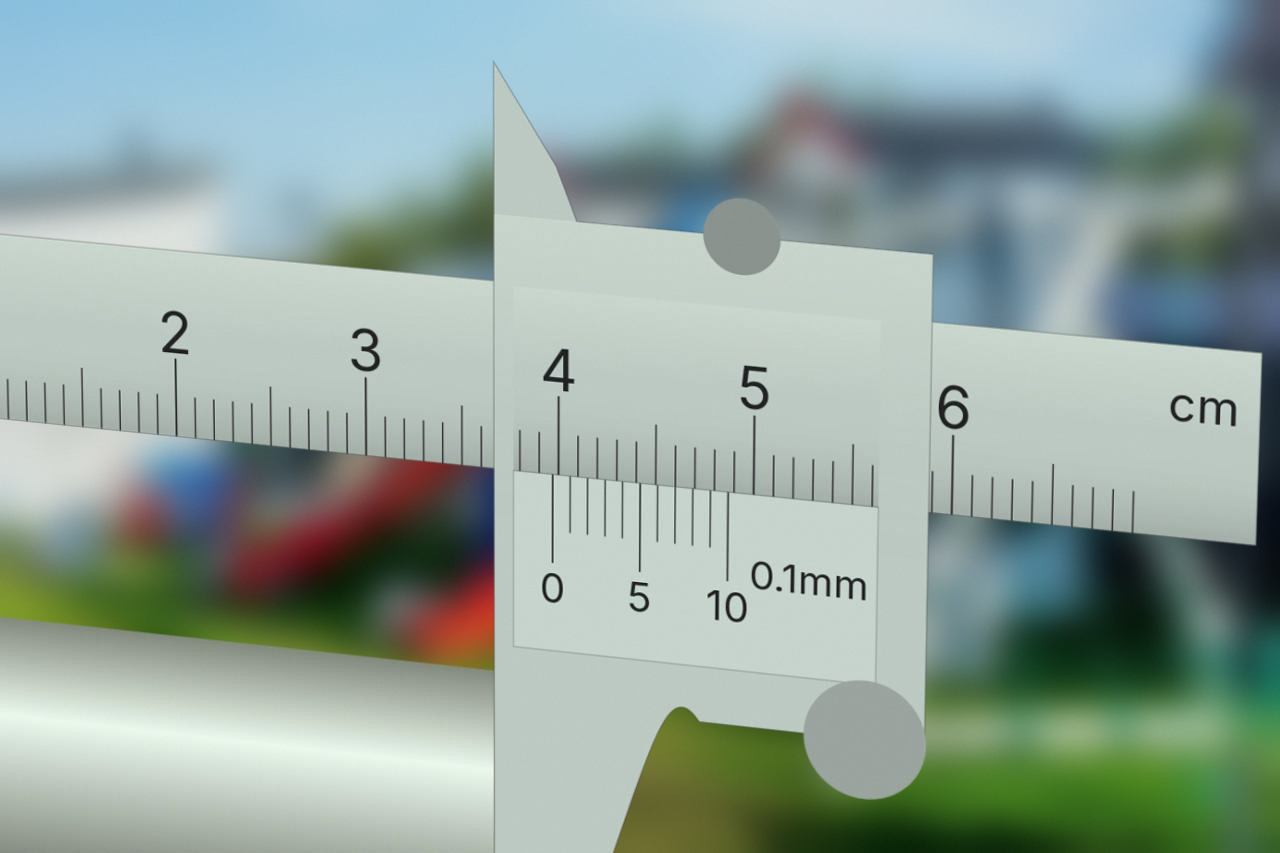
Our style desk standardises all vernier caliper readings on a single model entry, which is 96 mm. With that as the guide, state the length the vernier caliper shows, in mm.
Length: 39.7 mm
